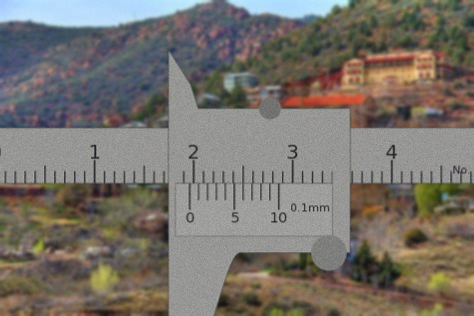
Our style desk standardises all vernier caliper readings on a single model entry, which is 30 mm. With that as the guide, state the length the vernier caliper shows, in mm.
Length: 19.6 mm
